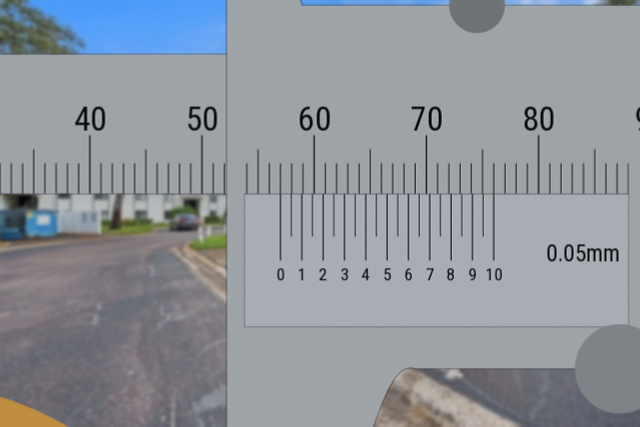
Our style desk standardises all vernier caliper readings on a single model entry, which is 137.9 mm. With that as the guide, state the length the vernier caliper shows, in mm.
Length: 57.0 mm
